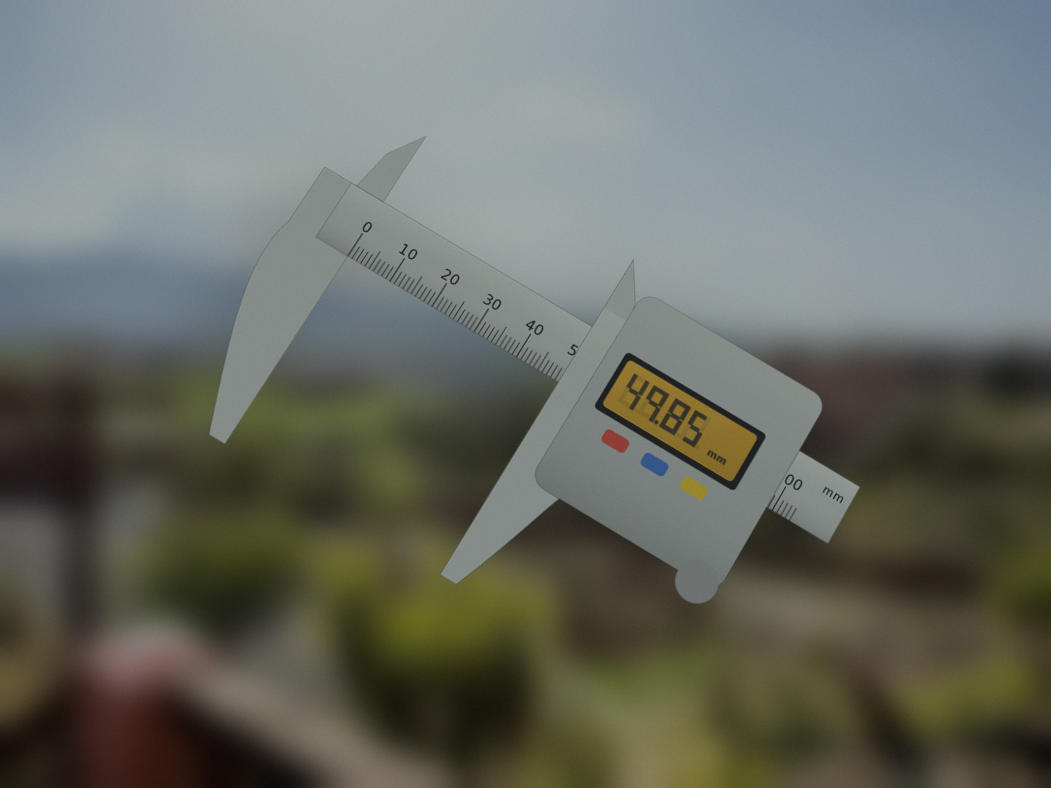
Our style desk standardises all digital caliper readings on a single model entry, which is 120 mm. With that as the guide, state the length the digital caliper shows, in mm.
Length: 49.85 mm
